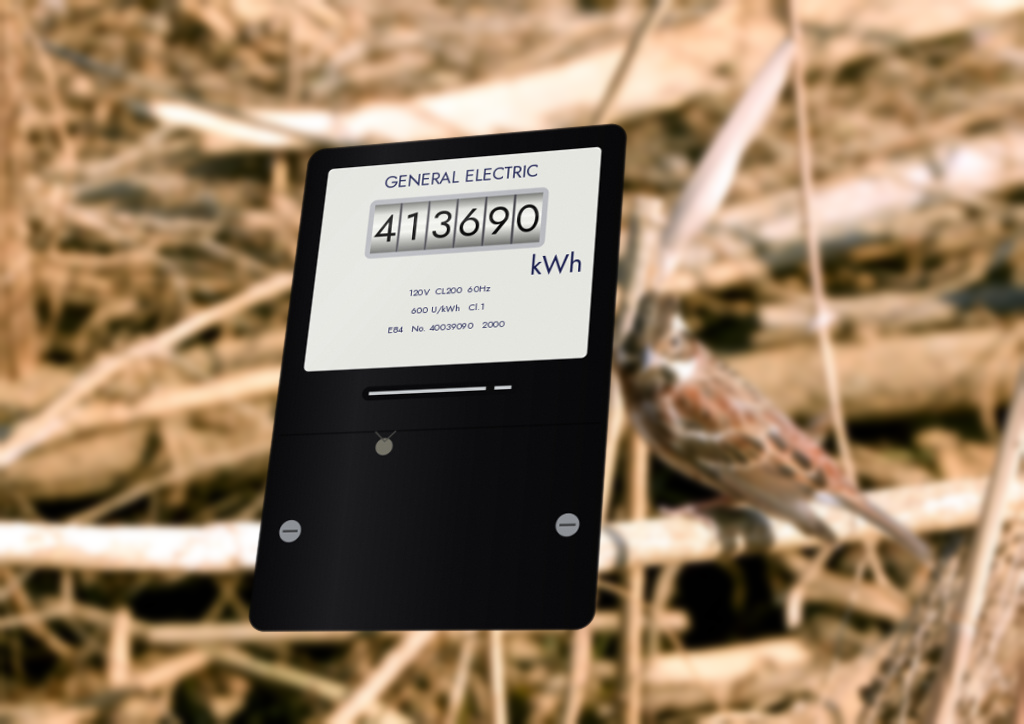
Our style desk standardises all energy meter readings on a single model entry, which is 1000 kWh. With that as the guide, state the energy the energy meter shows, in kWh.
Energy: 413690 kWh
